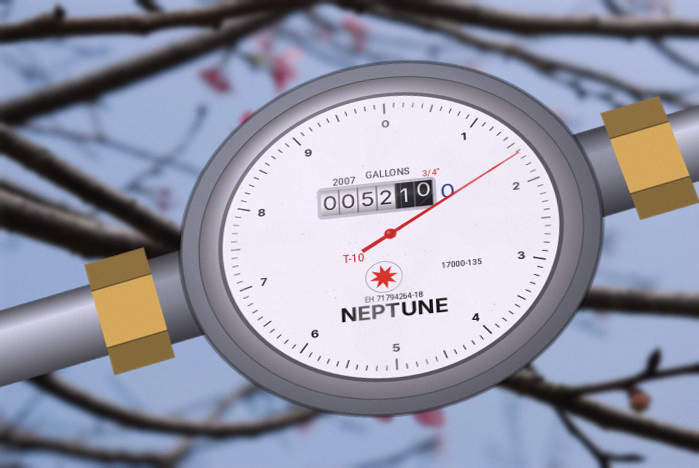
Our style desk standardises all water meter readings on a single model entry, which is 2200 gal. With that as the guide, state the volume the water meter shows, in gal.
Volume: 52101.6 gal
